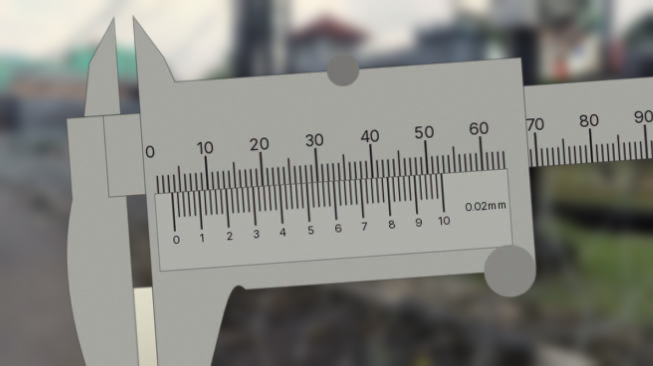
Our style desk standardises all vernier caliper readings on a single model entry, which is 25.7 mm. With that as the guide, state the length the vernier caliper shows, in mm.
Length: 3.5 mm
